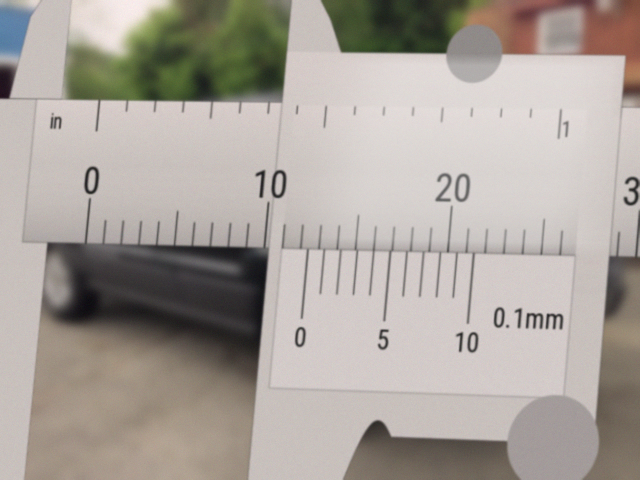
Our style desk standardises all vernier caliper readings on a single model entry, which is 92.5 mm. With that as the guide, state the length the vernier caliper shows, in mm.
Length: 12.4 mm
